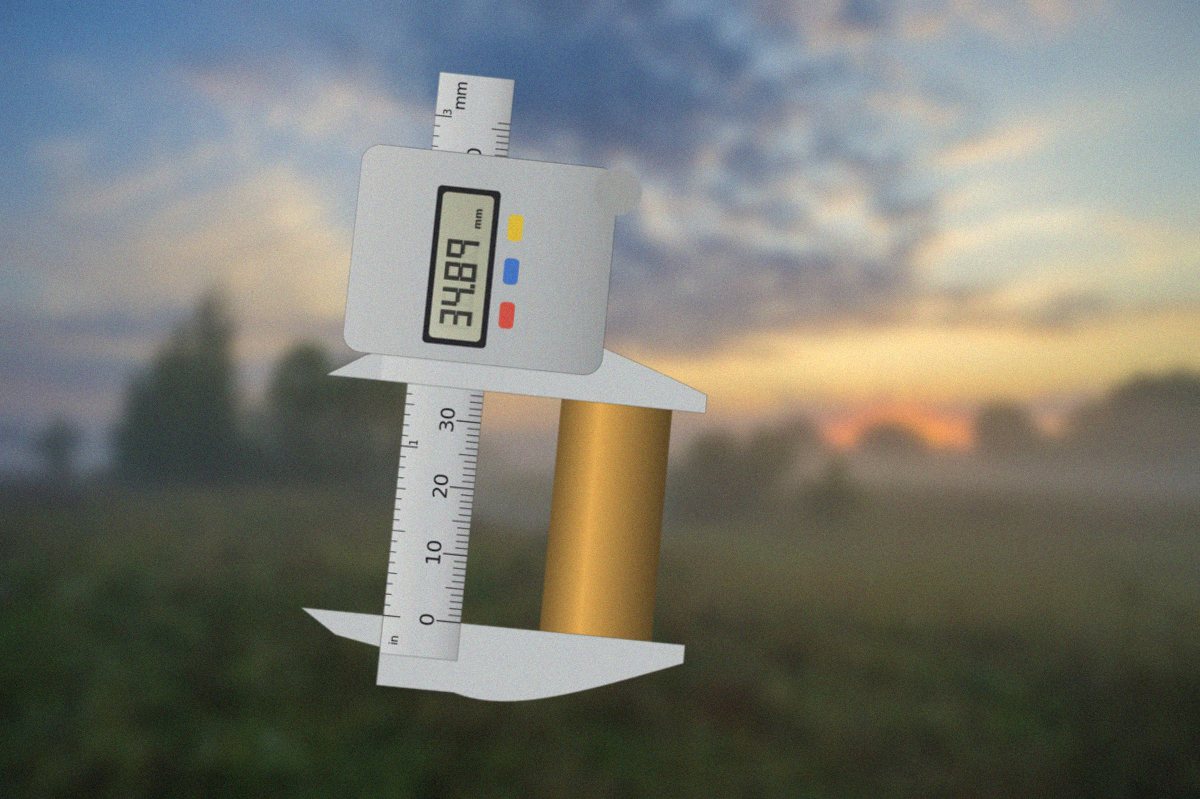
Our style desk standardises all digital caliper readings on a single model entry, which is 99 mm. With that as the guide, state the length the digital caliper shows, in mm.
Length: 34.89 mm
